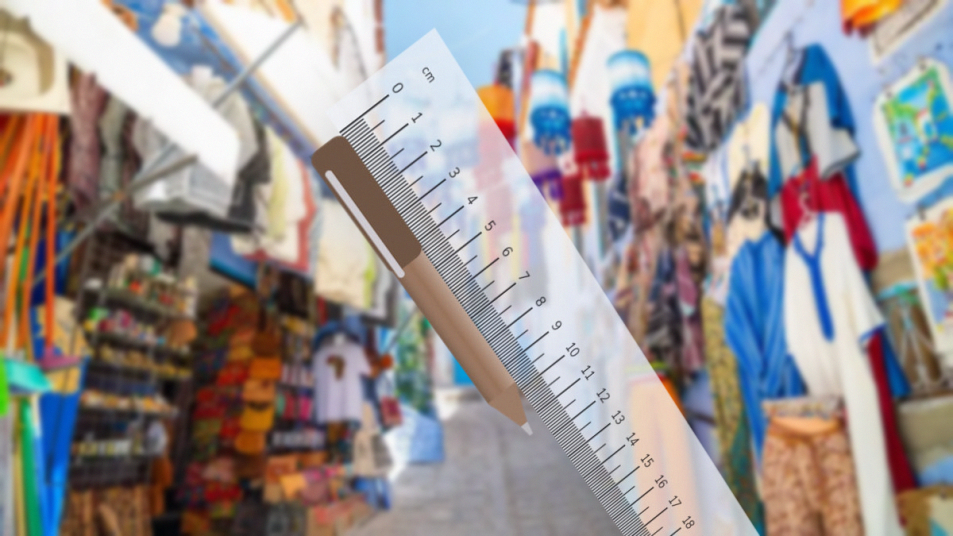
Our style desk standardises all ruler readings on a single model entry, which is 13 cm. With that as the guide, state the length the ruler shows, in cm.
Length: 11.5 cm
